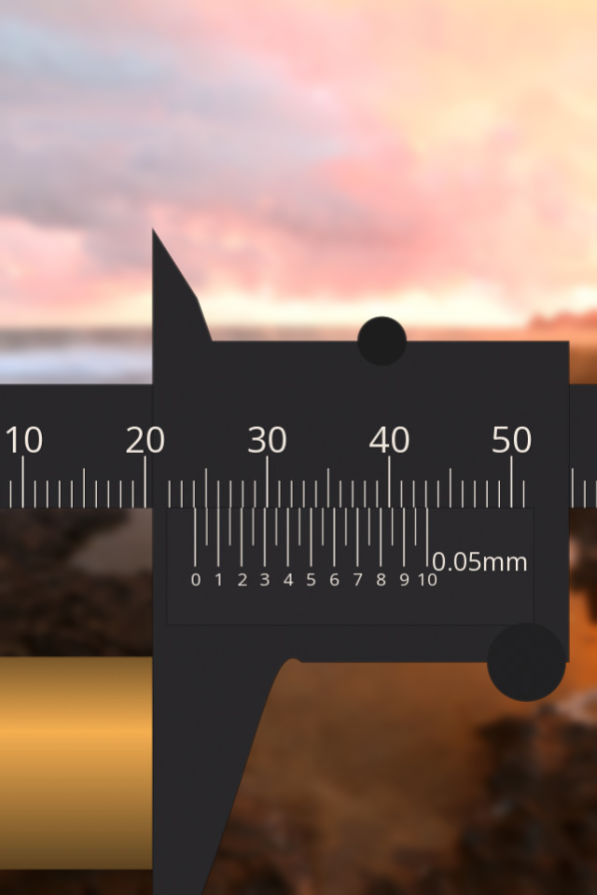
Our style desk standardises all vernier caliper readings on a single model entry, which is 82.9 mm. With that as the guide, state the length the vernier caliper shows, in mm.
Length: 24.1 mm
